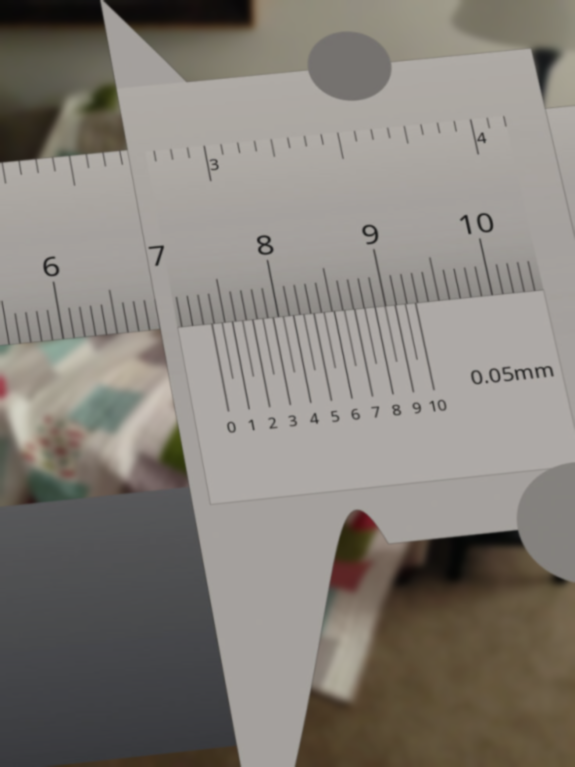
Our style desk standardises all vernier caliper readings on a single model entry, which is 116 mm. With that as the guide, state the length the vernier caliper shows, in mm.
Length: 73.8 mm
